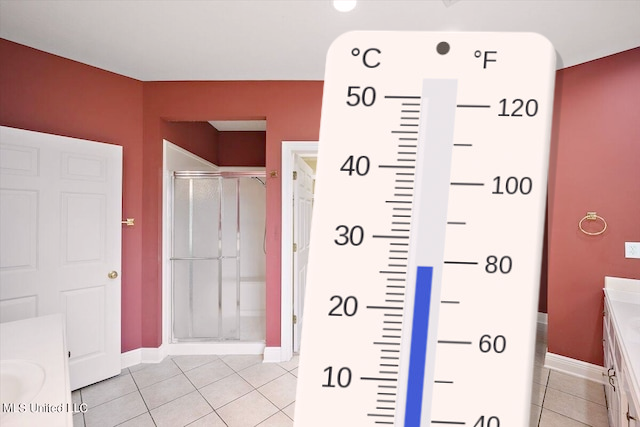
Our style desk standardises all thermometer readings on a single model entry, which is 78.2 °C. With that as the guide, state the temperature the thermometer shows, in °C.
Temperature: 26 °C
